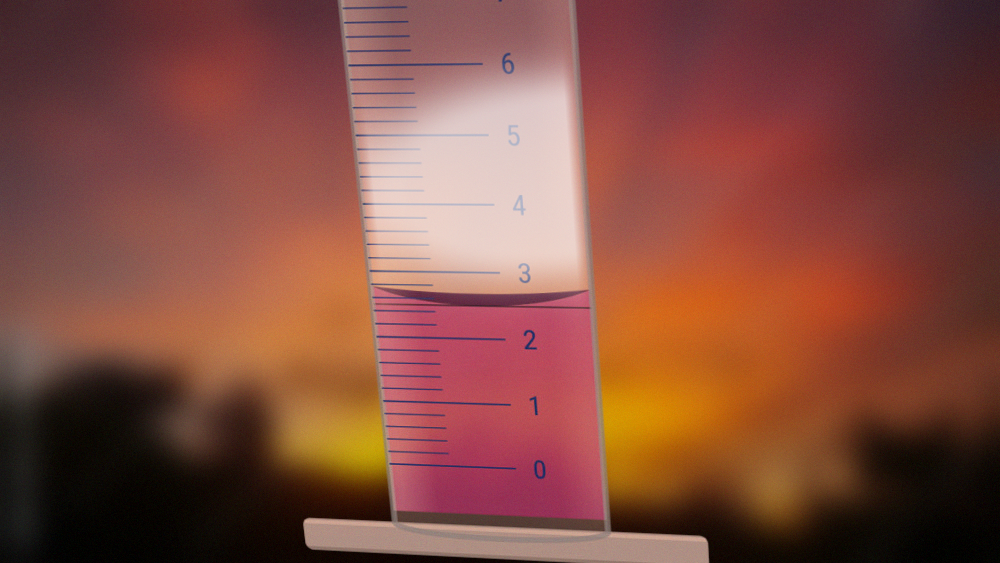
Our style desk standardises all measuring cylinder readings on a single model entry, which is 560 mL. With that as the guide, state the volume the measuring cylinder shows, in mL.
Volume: 2.5 mL
